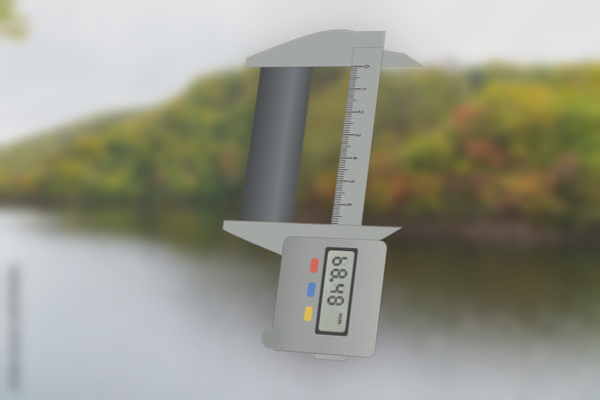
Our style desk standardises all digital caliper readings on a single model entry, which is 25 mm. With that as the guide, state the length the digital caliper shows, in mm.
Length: 68.48 mm
